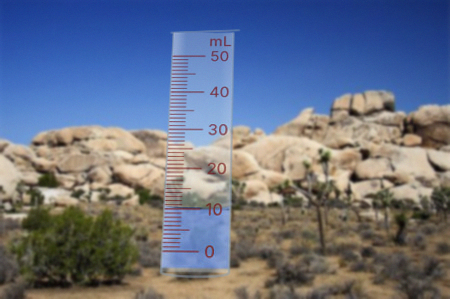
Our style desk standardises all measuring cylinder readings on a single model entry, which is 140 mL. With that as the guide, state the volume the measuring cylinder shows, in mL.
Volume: 10 mL
